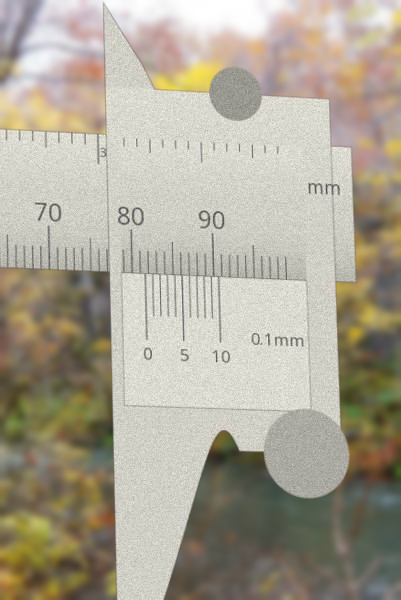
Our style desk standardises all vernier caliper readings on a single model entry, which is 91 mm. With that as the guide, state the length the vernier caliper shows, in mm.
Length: 81.6 mm
